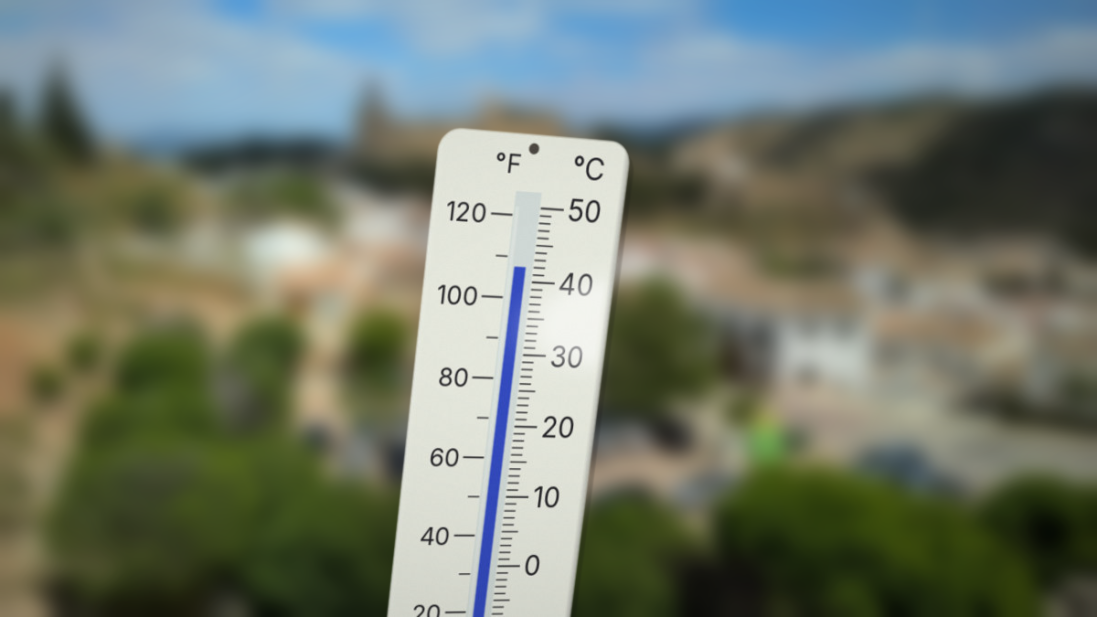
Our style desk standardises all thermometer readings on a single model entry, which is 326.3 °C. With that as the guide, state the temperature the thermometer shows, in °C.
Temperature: 42 °C
